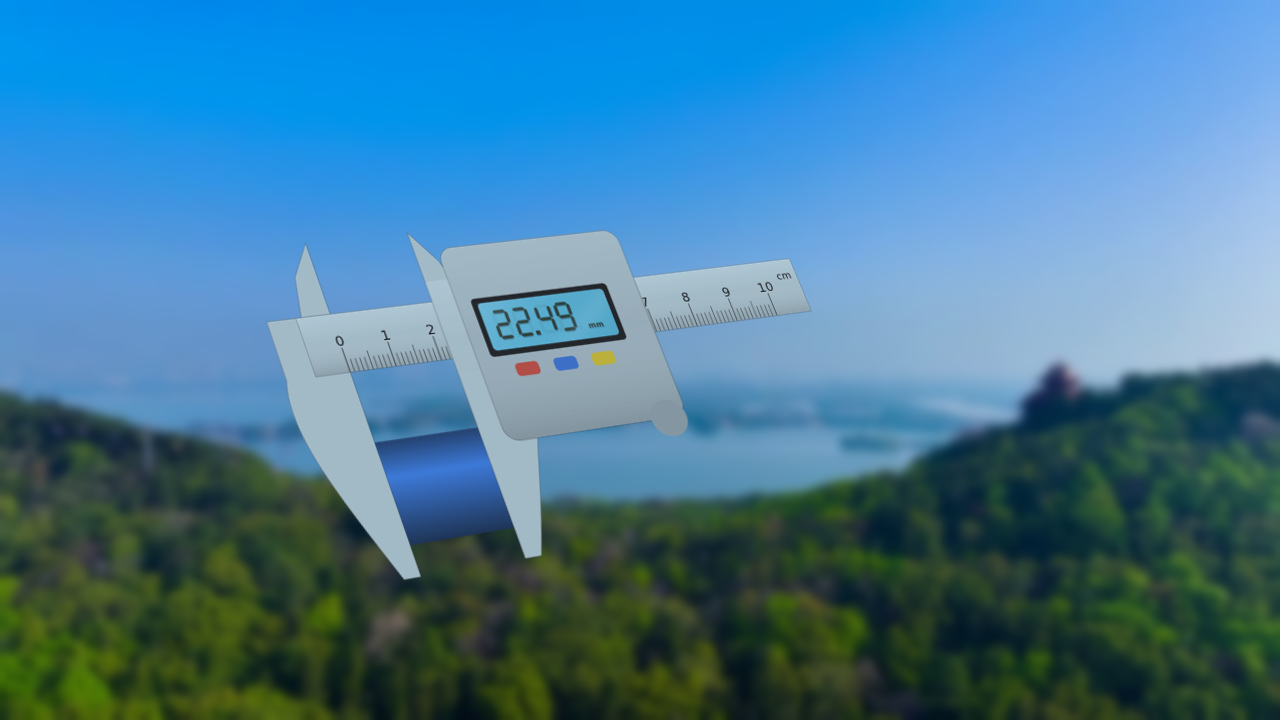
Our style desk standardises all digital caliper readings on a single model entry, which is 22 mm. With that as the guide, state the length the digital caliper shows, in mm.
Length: 22.49 mm
